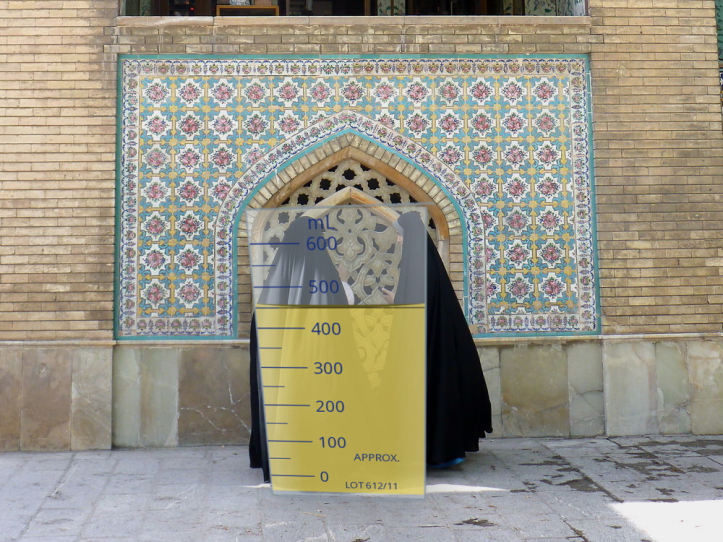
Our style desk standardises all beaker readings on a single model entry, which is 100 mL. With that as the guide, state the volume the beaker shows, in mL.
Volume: 450 mL
